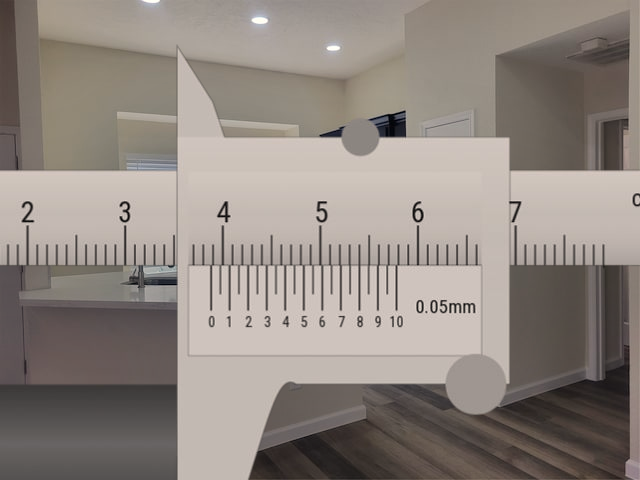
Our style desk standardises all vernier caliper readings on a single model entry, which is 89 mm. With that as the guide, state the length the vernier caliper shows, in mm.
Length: 38.8 mm
